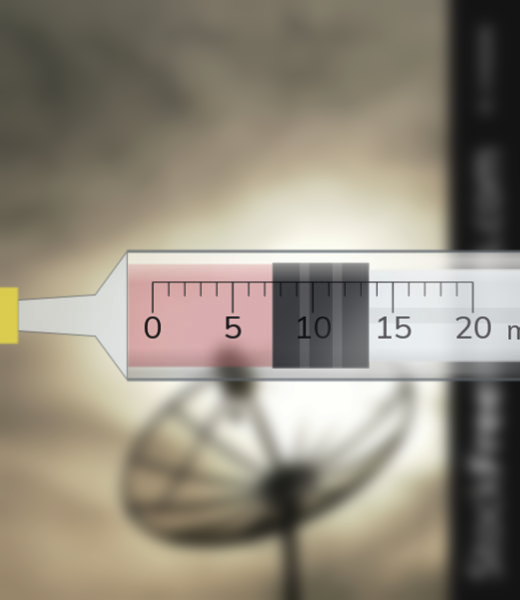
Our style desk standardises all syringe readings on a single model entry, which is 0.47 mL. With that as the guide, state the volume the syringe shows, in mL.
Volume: 7.5 mL
